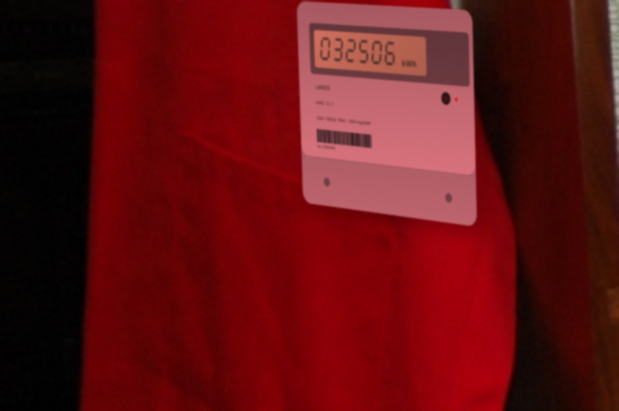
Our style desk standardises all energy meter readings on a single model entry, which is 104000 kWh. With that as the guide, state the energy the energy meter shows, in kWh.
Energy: 32506 kWh
